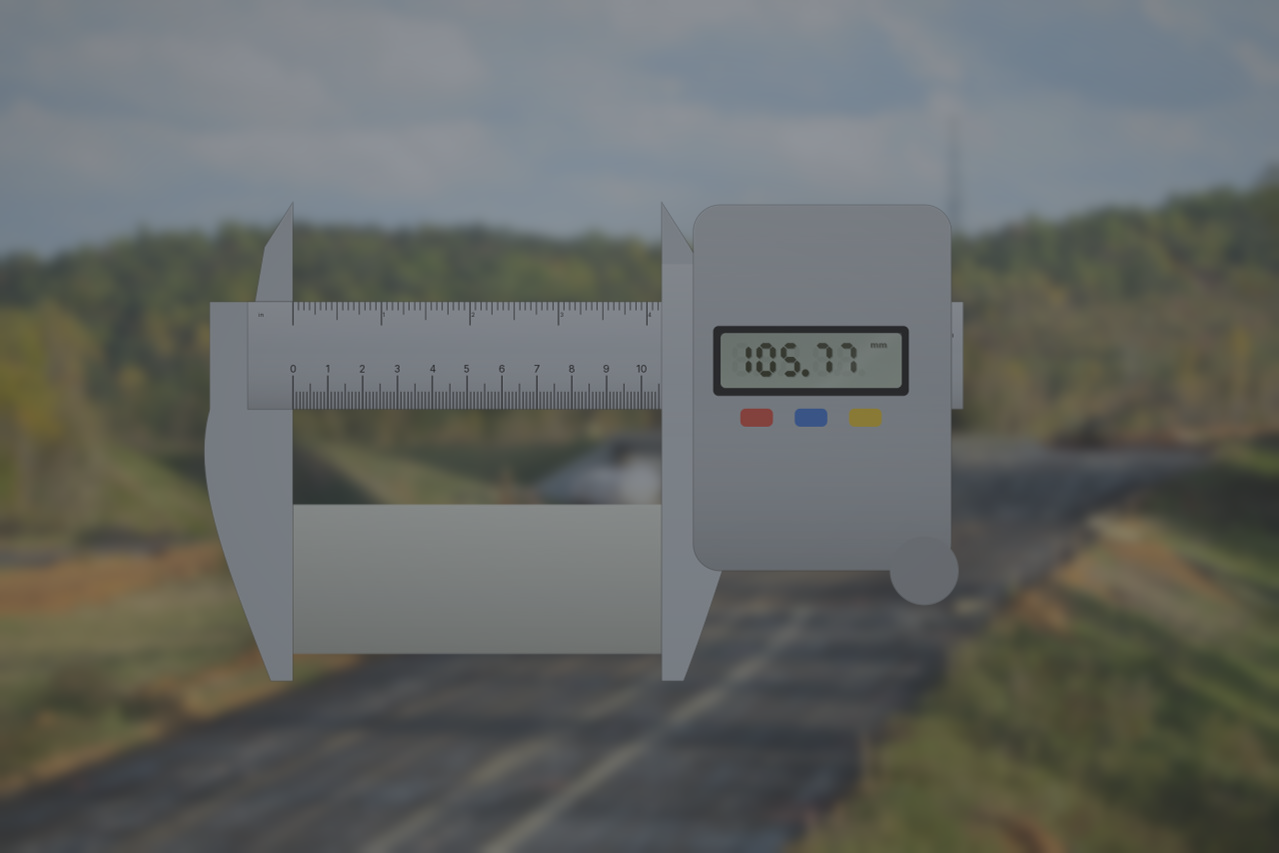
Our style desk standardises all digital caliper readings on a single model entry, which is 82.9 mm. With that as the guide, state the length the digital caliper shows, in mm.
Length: 105.77 mm
